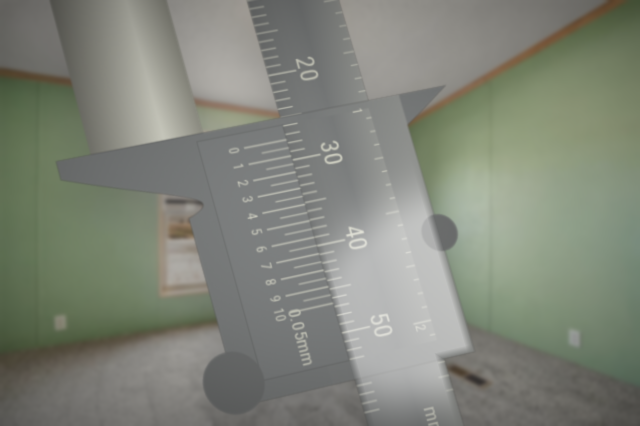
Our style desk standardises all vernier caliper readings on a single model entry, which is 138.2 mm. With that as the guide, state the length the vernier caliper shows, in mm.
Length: 27.6 mm
